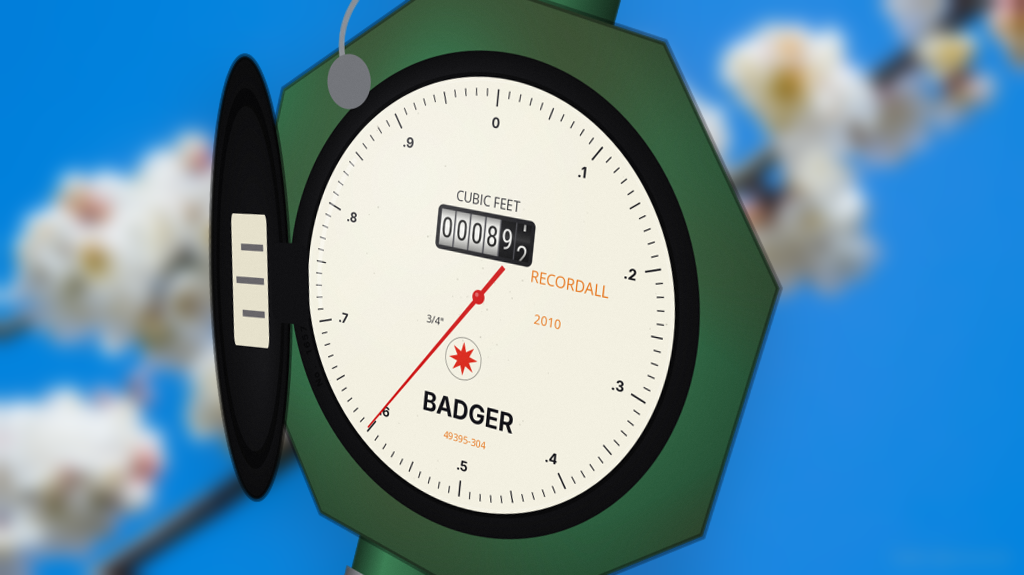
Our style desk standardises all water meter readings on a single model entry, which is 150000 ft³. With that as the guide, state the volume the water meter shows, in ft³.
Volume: 891.60 ft³
